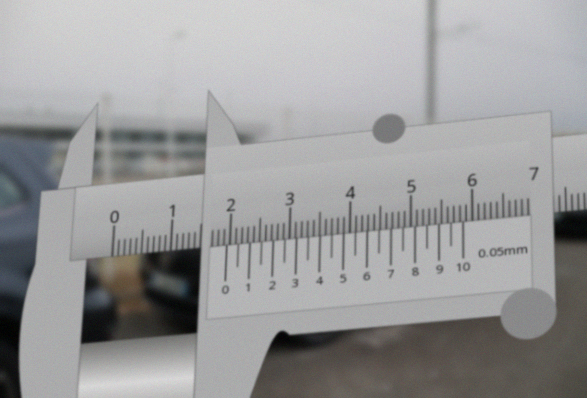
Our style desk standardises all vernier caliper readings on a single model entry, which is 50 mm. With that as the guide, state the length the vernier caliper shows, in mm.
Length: 19.5 mm
